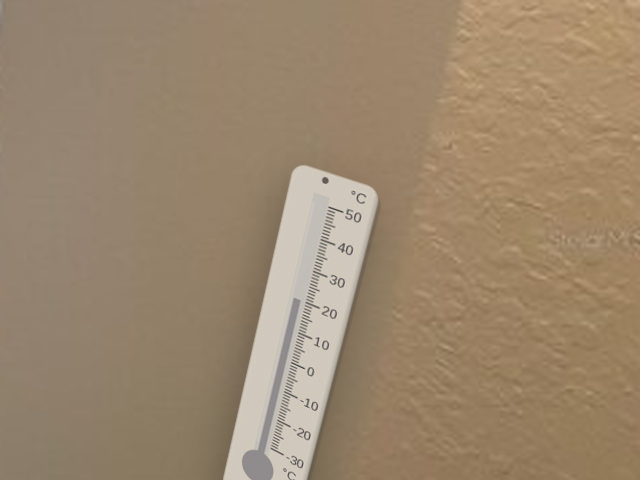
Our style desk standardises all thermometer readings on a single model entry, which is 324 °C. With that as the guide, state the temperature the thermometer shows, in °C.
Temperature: 20 °C
